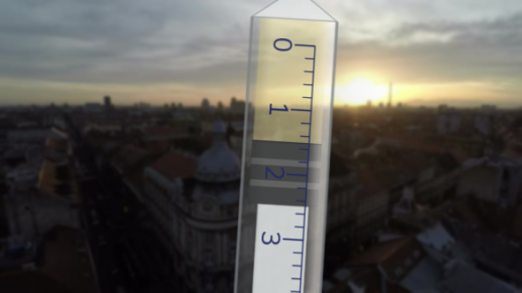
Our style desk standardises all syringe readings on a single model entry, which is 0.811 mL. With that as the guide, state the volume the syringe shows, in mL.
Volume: 1.5 mL
